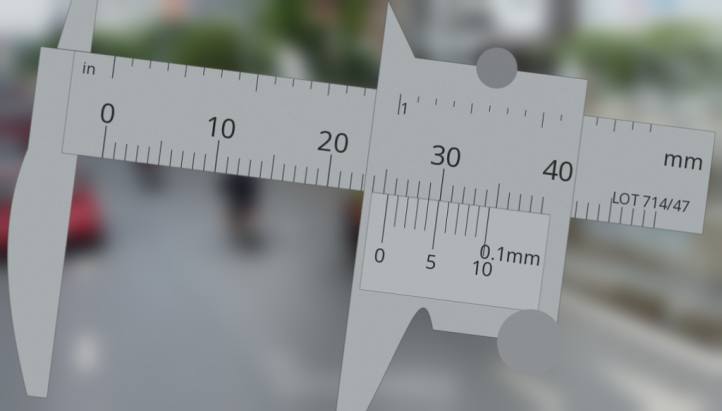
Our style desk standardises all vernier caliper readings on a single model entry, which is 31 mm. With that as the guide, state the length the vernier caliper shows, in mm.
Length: 25.4 mm
